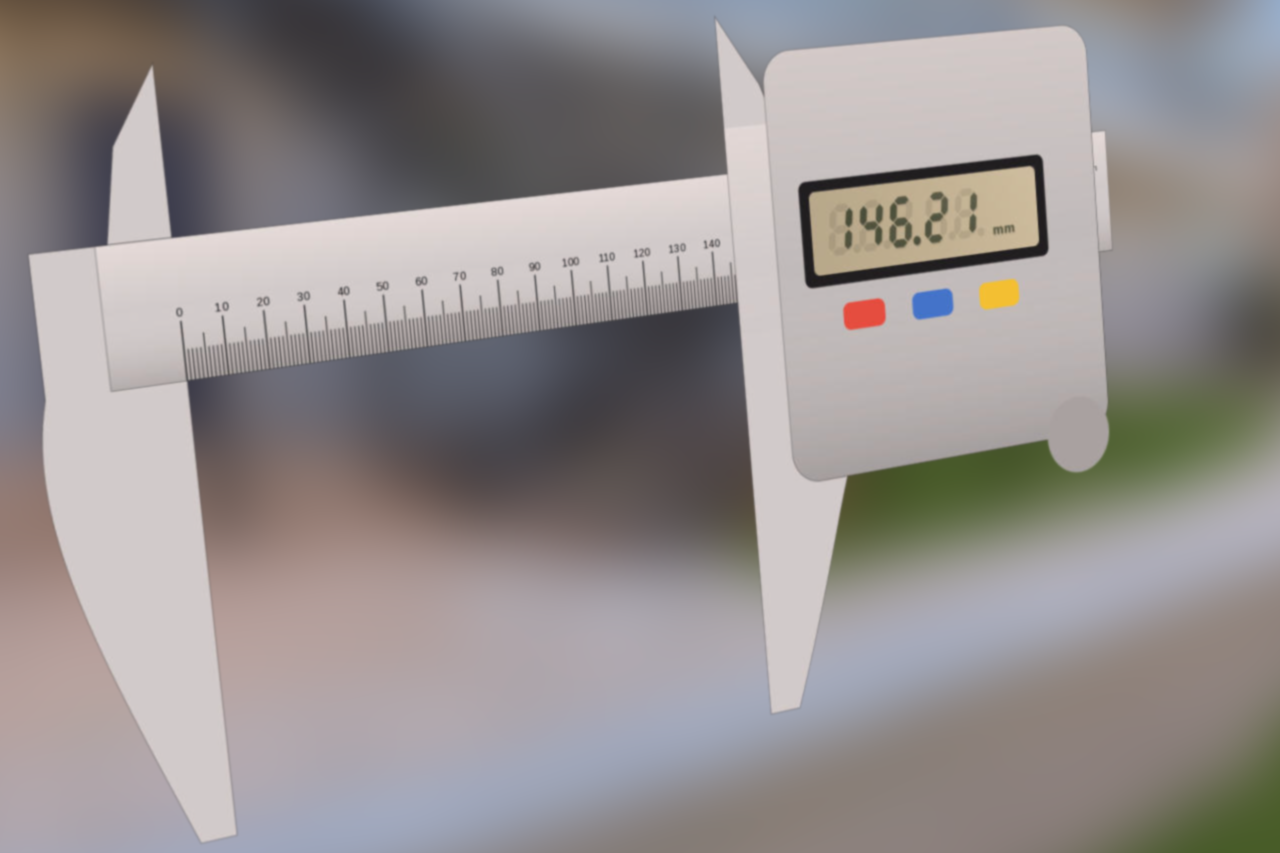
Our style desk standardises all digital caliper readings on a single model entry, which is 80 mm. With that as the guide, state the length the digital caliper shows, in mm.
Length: 146.21 mm
